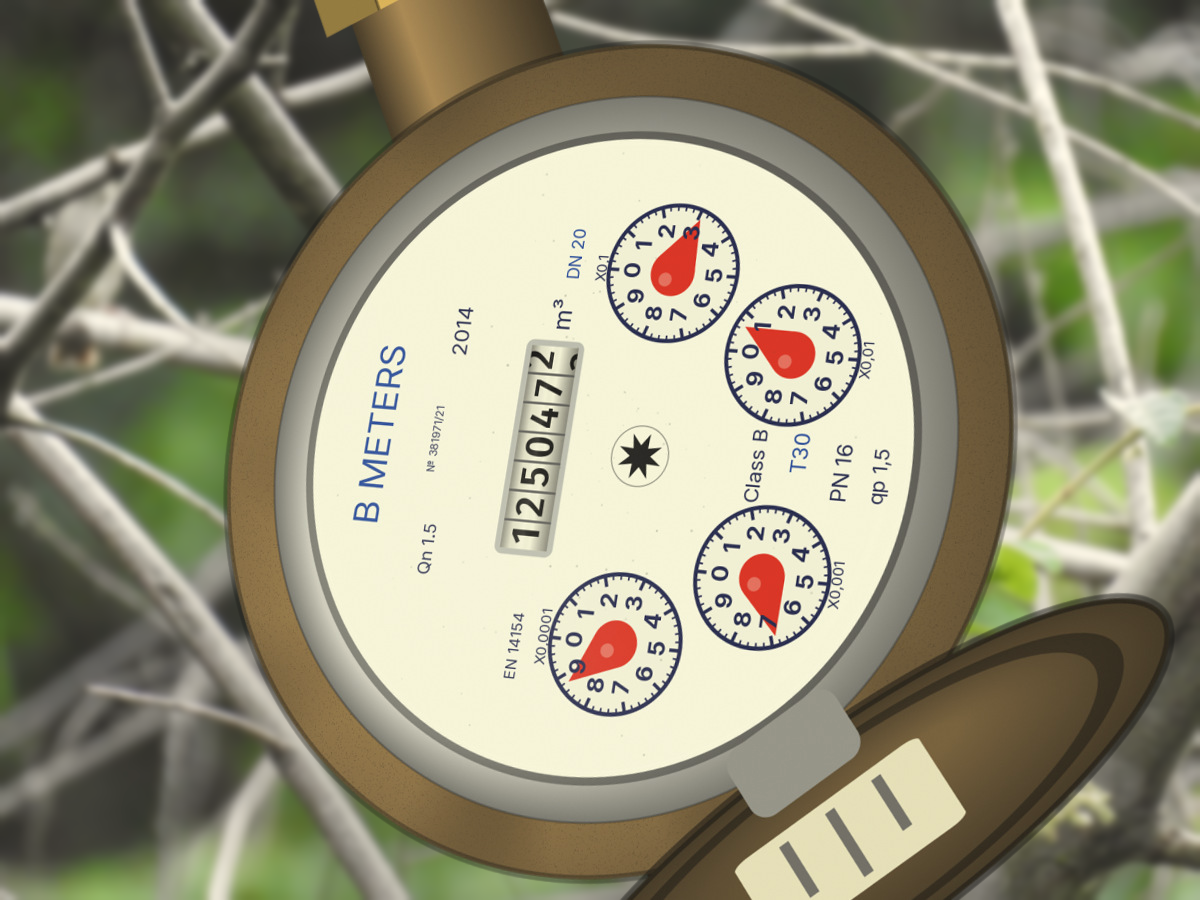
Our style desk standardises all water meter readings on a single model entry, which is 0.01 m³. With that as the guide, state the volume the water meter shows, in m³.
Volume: 1250472.3068 m³
